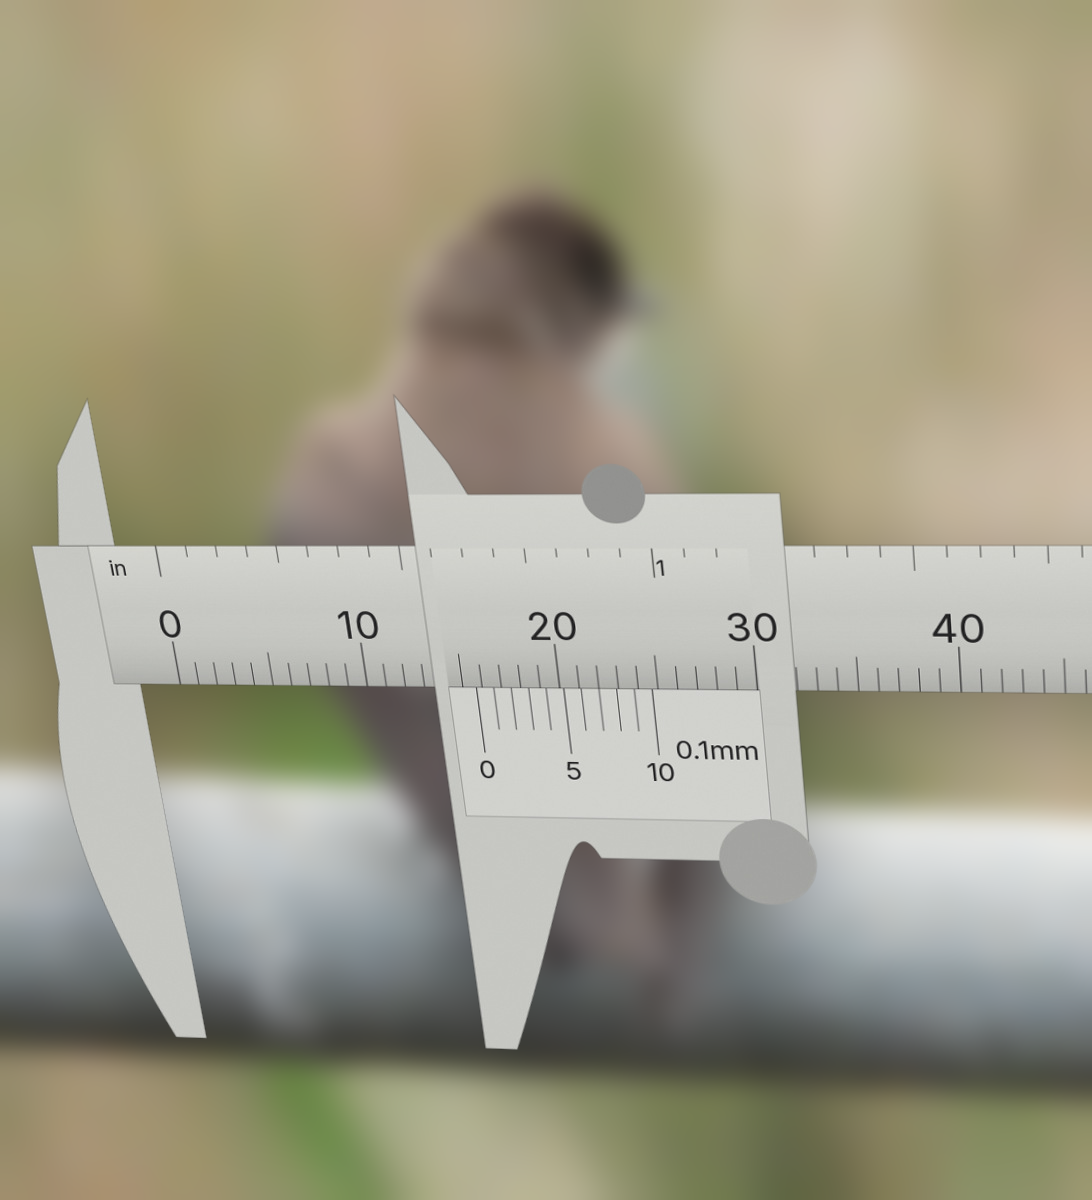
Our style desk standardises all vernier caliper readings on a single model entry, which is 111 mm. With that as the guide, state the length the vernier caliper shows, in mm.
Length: 15.7 mm
